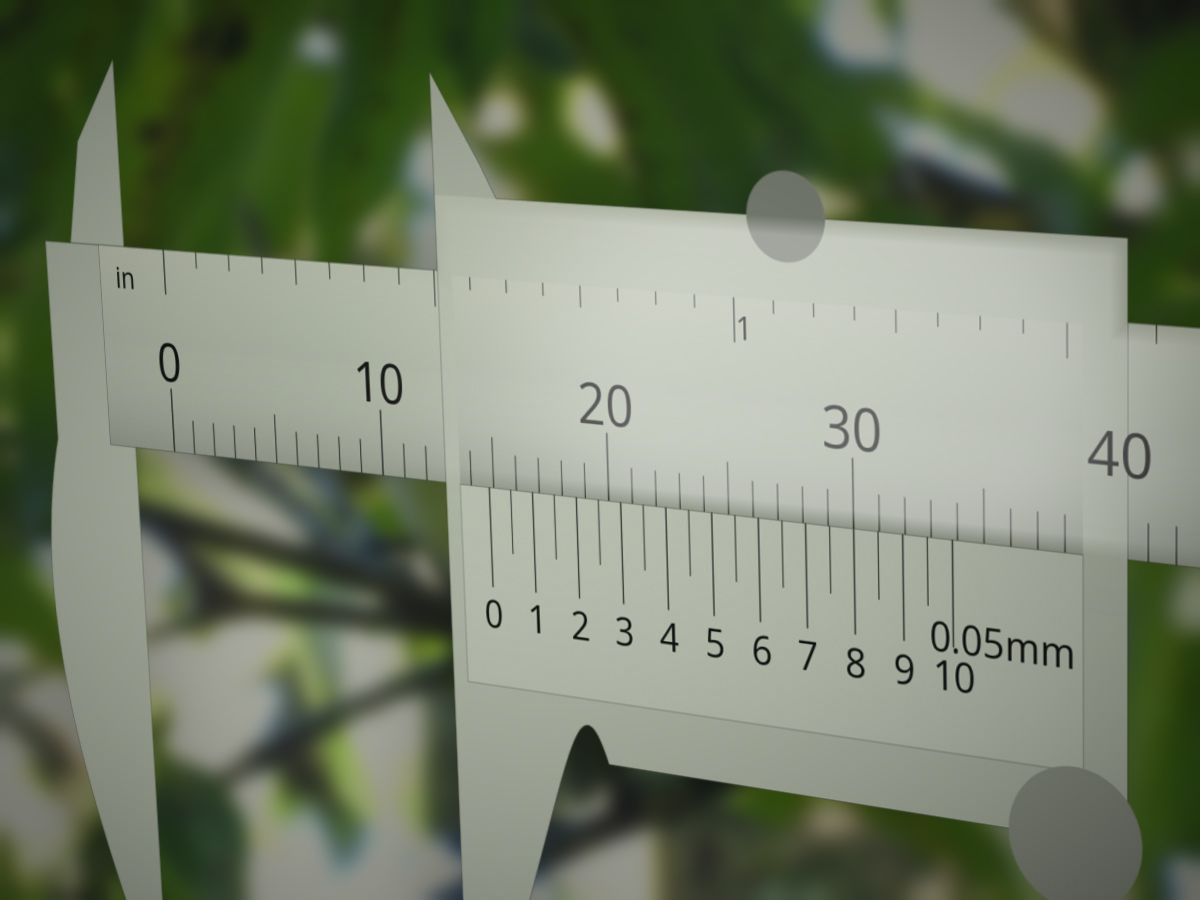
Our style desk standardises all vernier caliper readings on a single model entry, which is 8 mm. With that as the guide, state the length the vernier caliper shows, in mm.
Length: 14.8 mm
